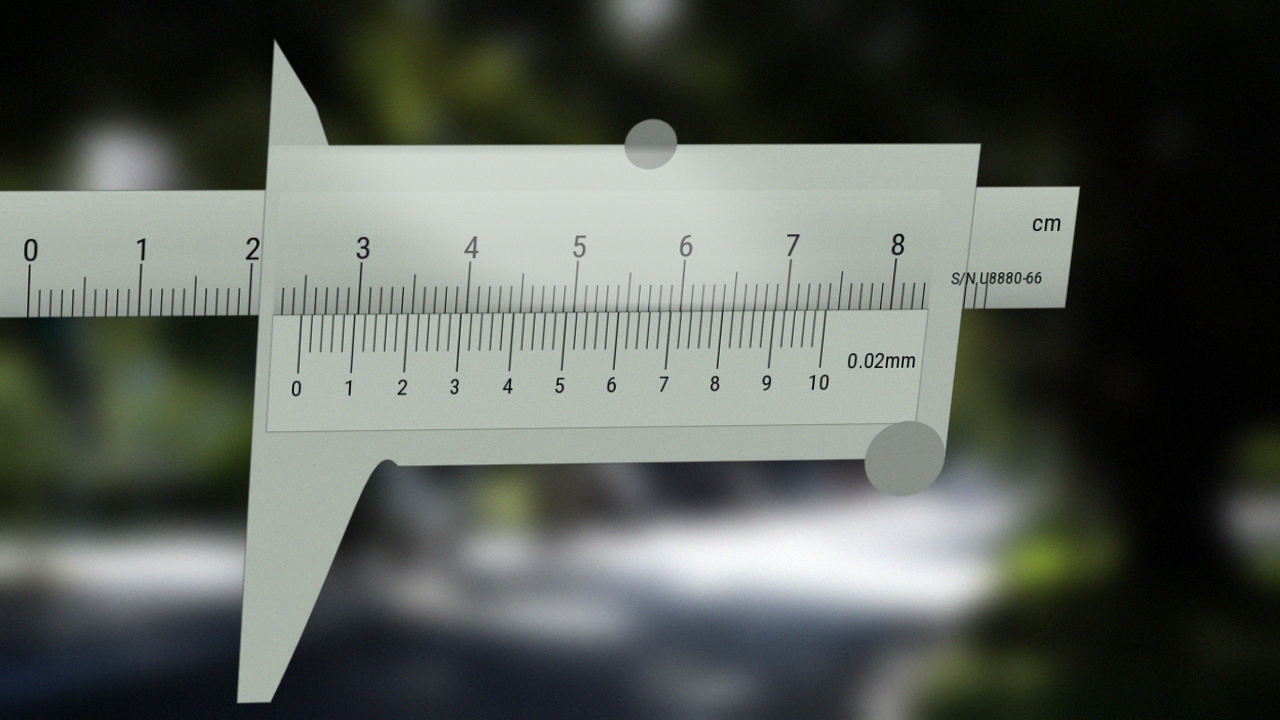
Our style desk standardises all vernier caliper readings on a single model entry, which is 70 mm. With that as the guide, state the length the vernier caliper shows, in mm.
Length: 24.8 mm
